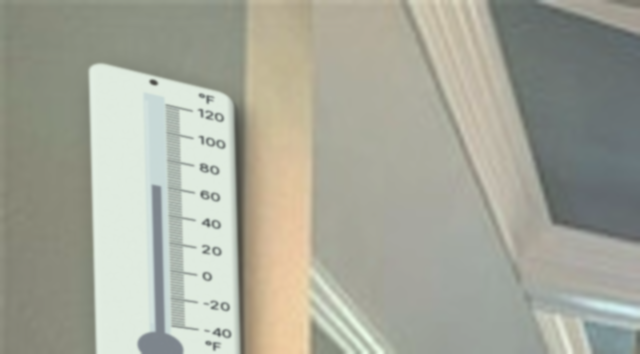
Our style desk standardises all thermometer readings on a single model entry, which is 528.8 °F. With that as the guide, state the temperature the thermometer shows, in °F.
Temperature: 60 °F
